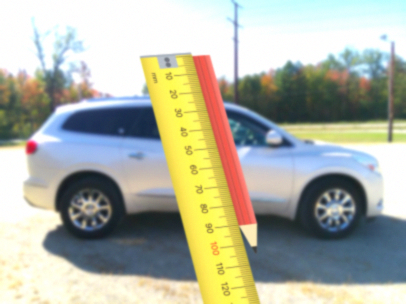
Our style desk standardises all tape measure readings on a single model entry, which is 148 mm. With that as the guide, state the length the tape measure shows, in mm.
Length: 105 mm
